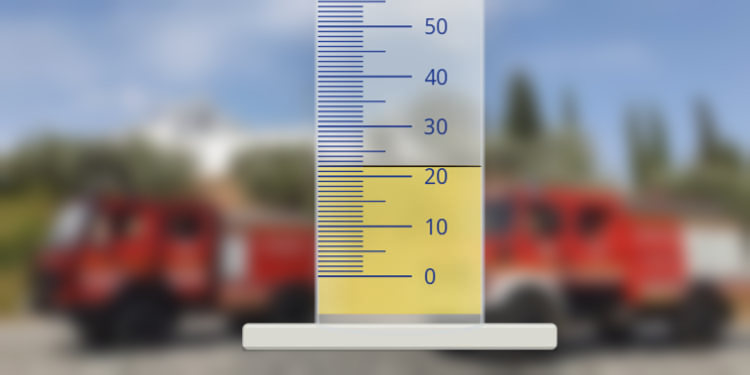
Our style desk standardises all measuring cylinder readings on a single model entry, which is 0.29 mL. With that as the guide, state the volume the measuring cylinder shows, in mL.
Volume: 22 mL
